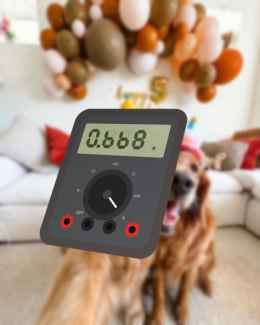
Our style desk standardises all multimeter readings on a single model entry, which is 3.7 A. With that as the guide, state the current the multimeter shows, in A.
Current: 0.668 A
